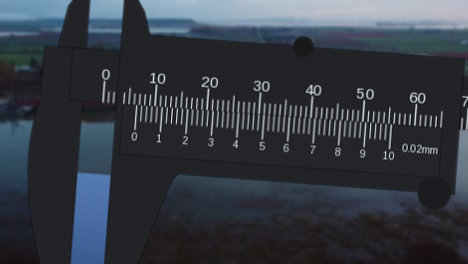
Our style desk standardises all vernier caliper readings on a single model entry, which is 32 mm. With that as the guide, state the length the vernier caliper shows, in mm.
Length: 6.5 mm
